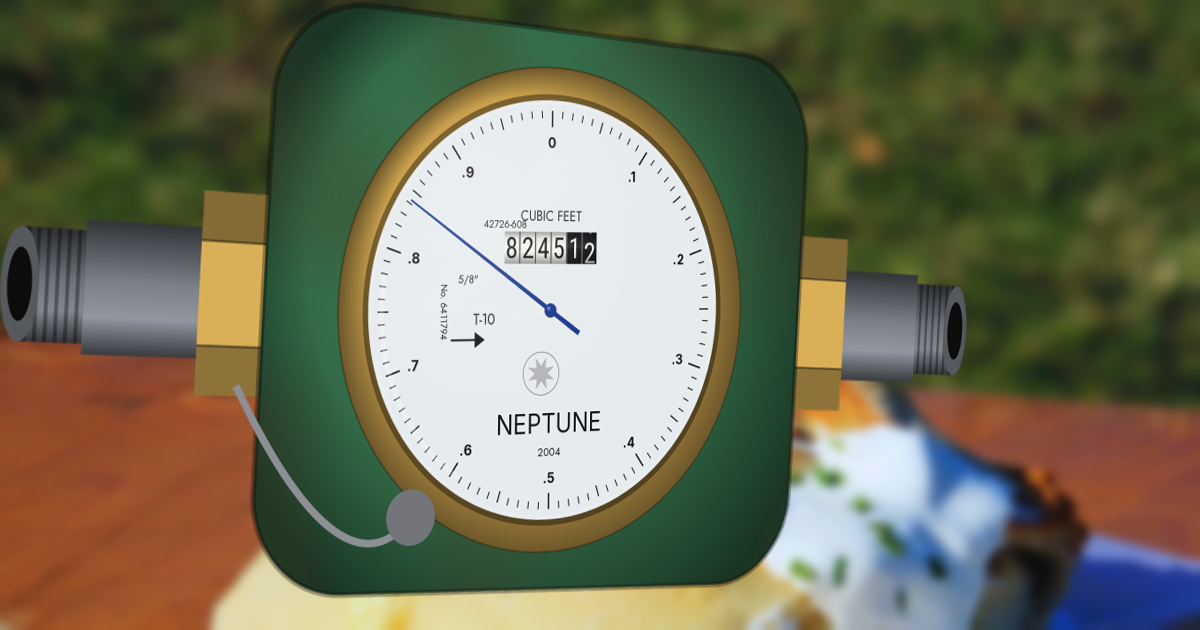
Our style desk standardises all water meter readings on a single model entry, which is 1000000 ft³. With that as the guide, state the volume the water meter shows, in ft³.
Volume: 824511.84 ft³
